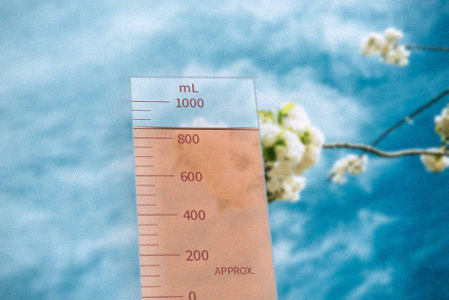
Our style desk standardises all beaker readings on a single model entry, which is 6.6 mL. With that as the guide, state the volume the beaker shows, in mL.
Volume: 850 mL
